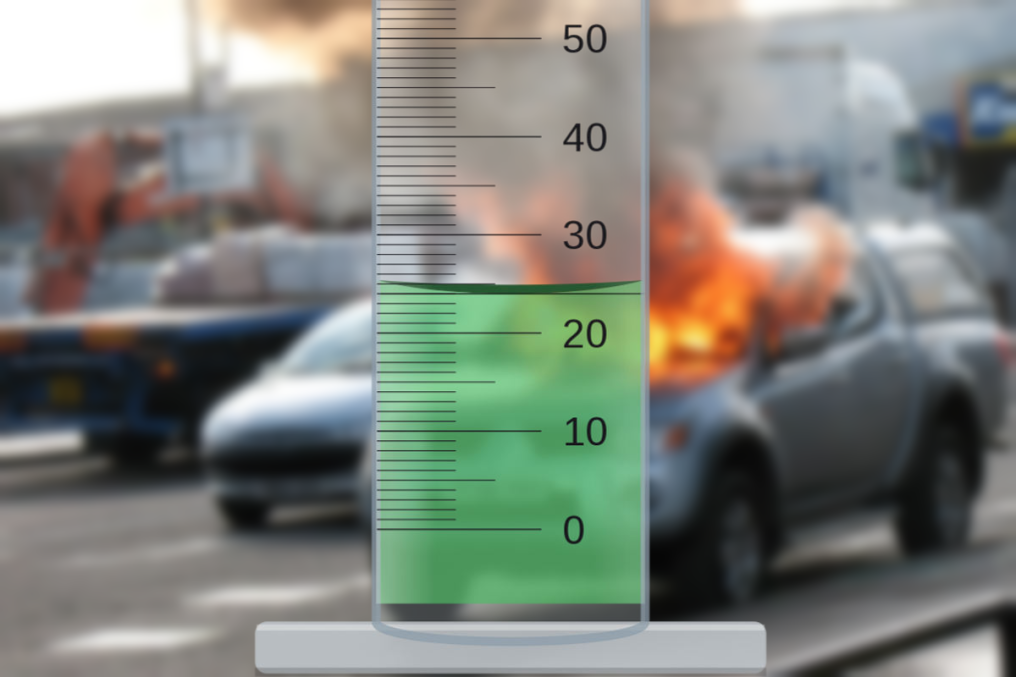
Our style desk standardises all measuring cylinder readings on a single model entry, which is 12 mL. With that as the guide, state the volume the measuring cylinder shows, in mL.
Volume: 24 mL
